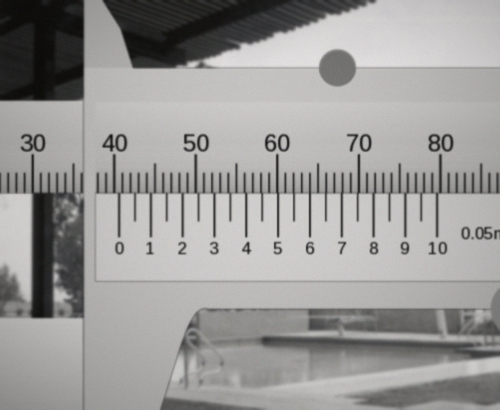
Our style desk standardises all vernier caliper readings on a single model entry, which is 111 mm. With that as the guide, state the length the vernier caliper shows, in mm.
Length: 40.6 mm
